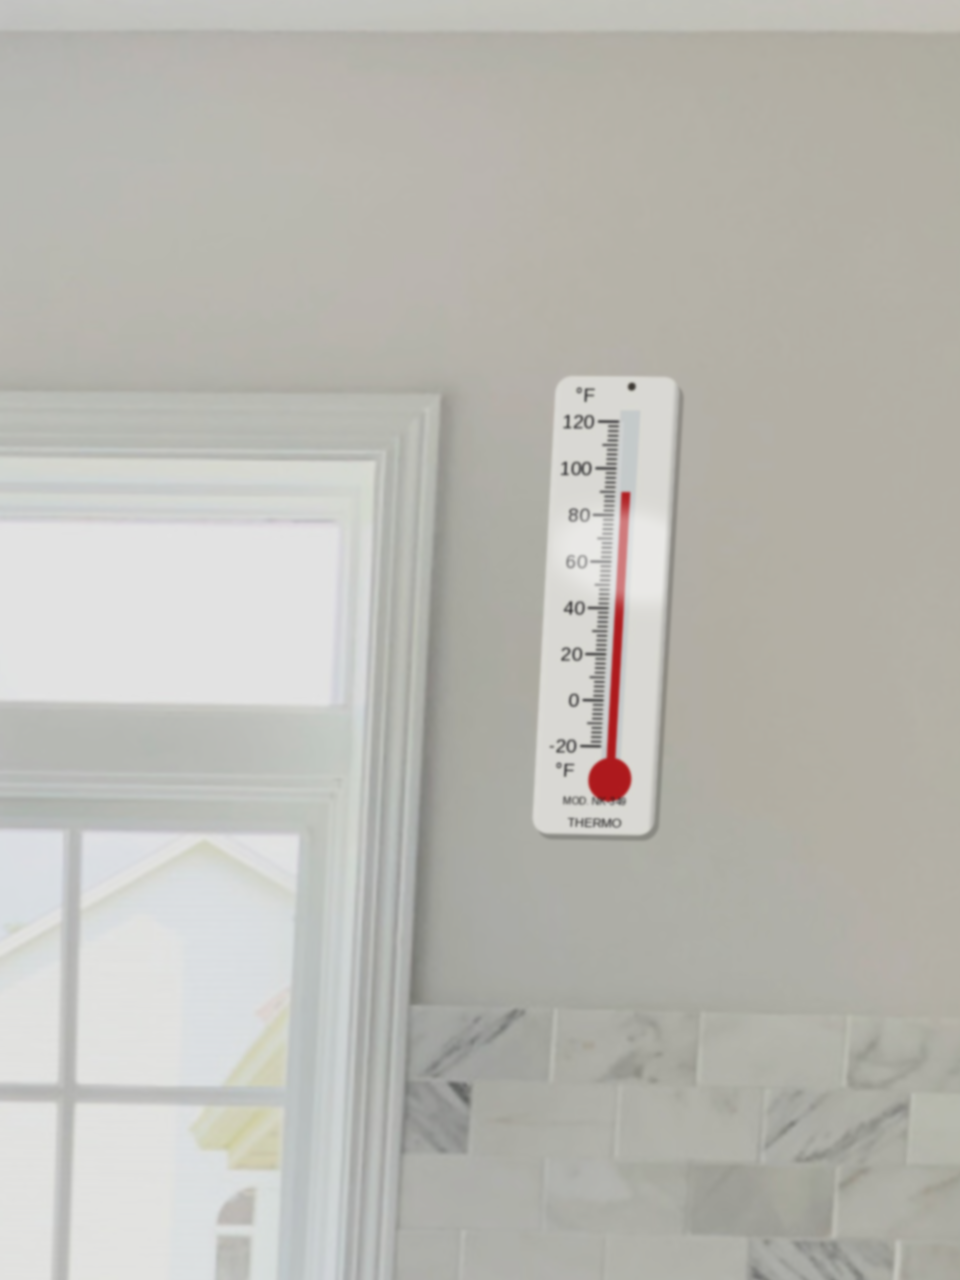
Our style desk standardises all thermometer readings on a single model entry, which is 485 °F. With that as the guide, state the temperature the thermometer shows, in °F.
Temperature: 90 °F
